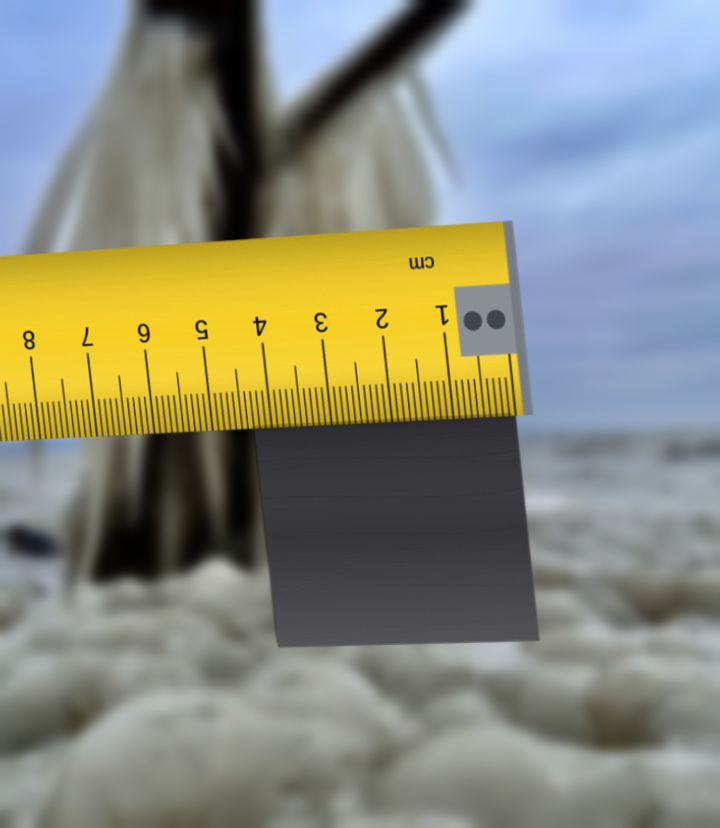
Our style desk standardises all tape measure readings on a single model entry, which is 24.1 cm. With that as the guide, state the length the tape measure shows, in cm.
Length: 4.3 cm
